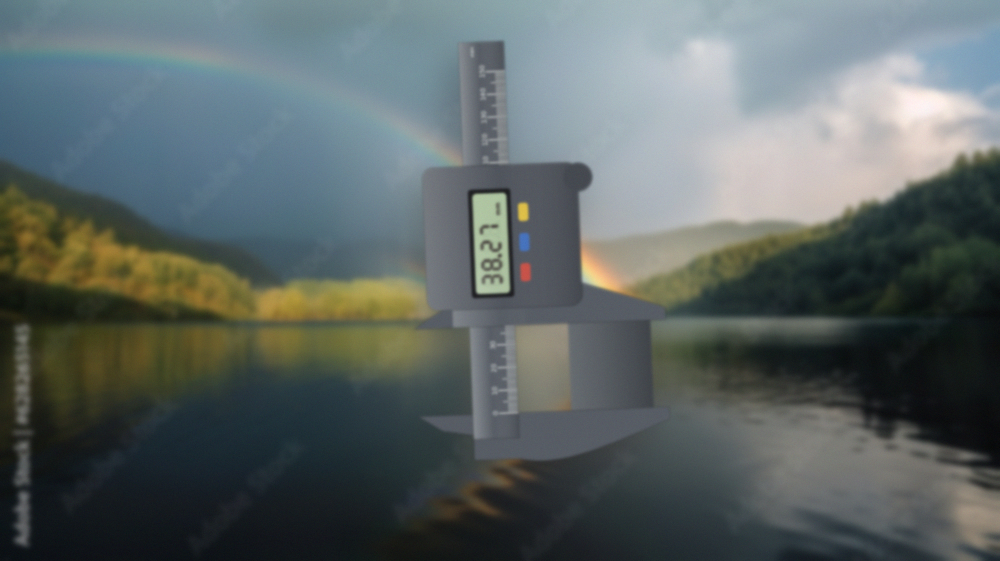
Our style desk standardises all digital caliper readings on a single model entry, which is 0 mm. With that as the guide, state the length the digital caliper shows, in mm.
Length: 38.27 mm
